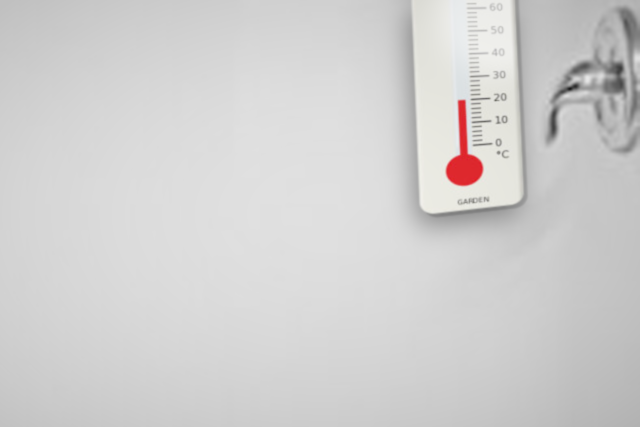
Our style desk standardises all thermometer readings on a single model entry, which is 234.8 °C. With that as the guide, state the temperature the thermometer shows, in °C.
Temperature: 20 °C
